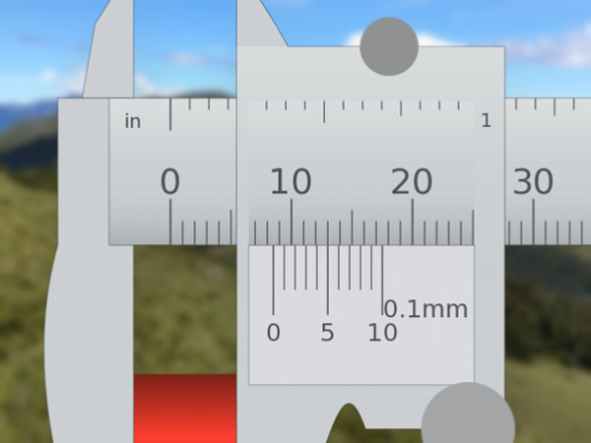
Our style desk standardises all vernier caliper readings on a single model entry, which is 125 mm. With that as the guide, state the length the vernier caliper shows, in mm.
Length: 8.5 mm
